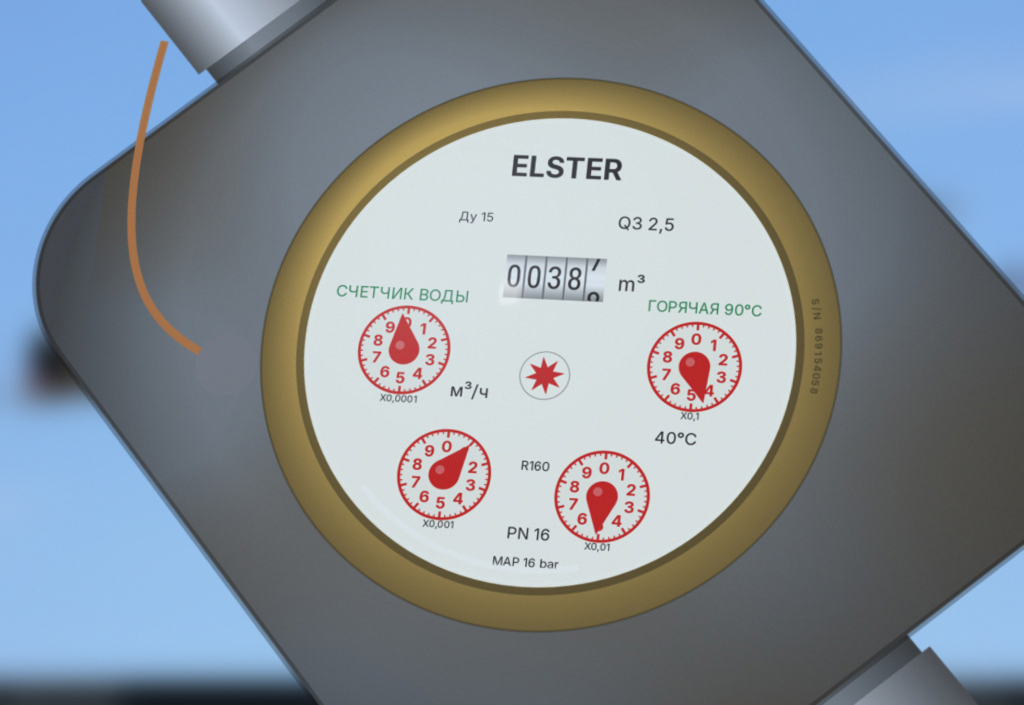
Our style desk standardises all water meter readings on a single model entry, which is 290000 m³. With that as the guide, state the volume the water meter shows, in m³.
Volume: 387.4509 m³
